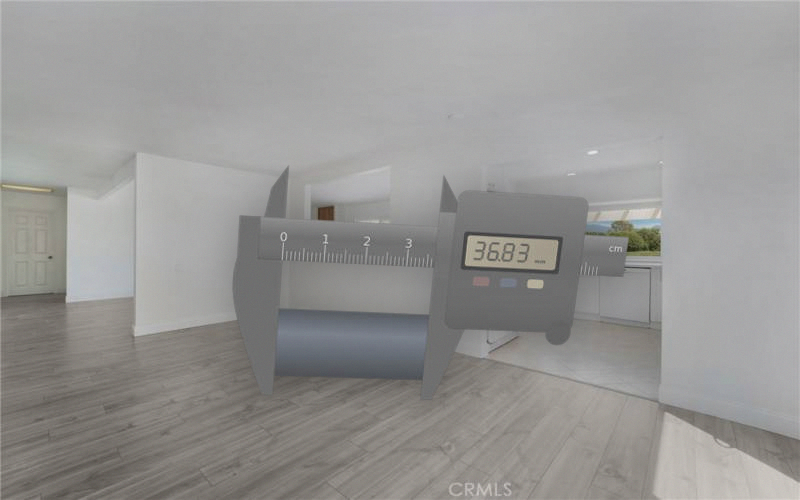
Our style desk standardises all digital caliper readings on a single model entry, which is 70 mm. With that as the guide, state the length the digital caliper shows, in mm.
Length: 36.83 mm
